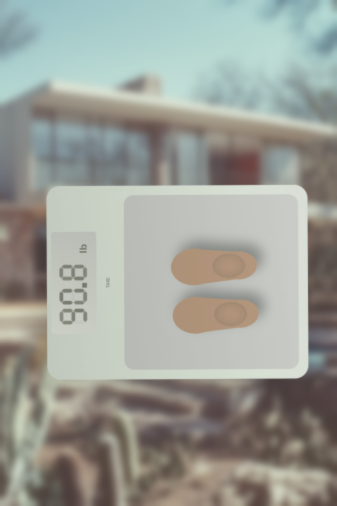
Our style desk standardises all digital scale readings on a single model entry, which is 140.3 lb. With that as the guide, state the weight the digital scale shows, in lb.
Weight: 90.8 lb
